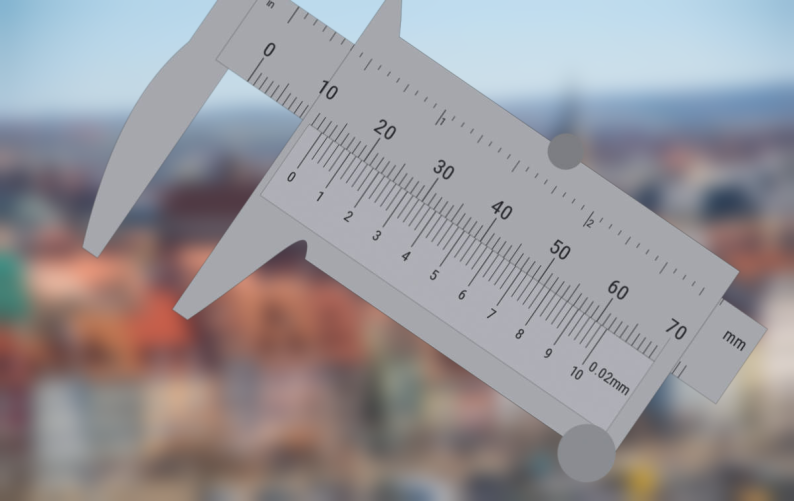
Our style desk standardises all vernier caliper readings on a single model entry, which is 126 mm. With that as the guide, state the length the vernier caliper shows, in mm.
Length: 12.8 mm
